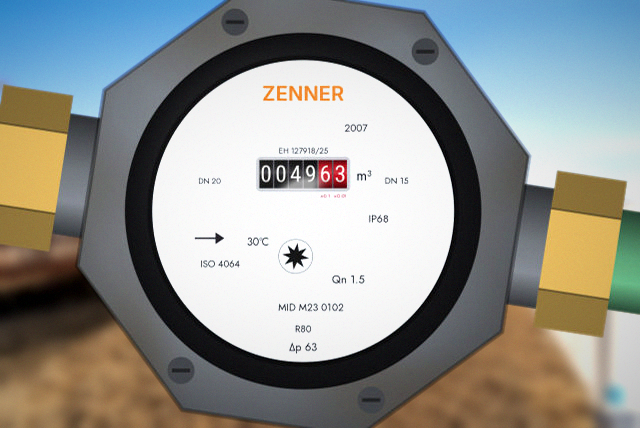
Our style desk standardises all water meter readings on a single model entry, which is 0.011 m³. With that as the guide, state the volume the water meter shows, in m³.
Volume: 49.63 m³
